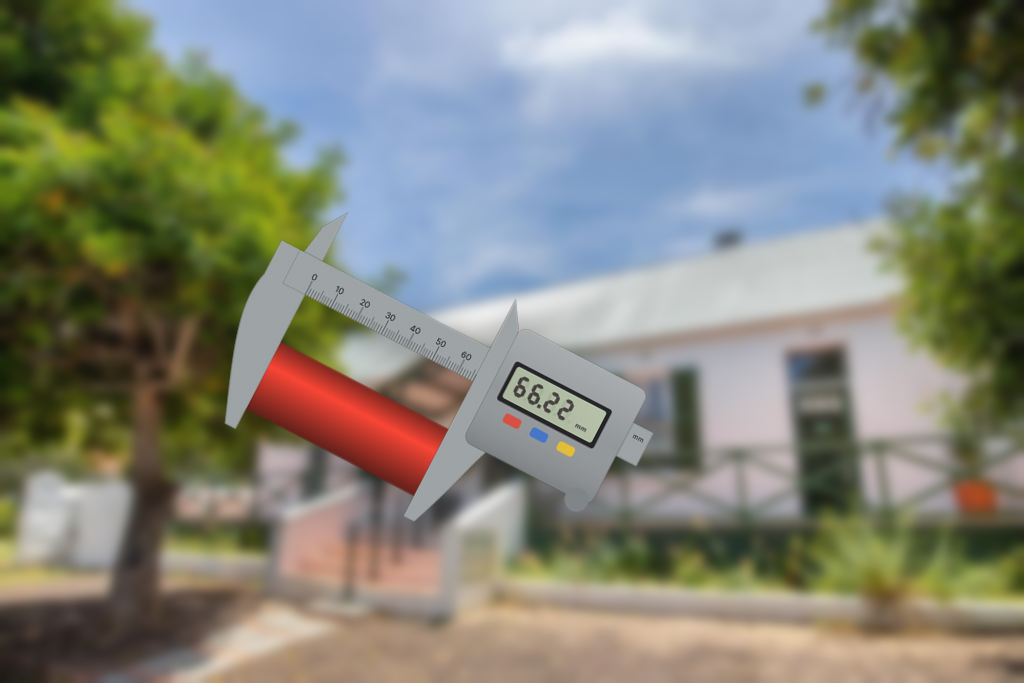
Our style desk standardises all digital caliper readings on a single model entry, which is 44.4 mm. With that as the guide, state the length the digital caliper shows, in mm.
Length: 66.22 mm
